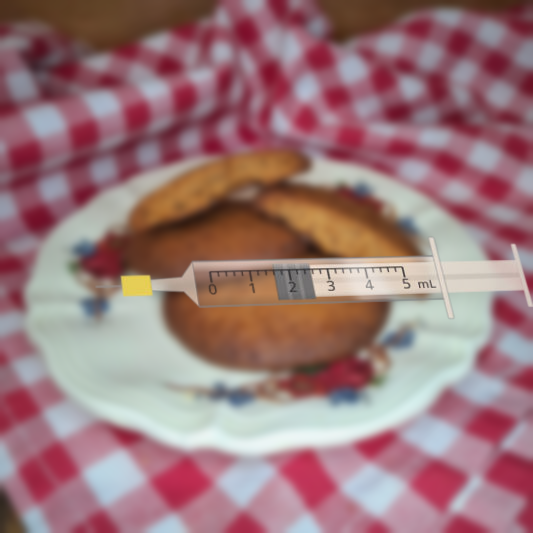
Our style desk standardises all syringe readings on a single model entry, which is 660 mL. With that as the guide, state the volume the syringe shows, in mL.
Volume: 1.6 mL
